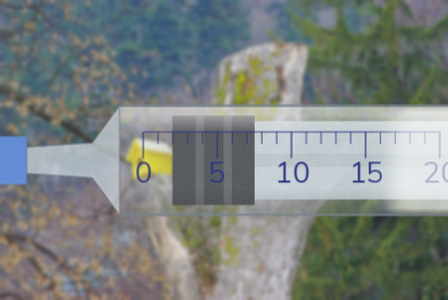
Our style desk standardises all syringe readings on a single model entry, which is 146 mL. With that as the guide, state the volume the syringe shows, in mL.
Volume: 2 mL
